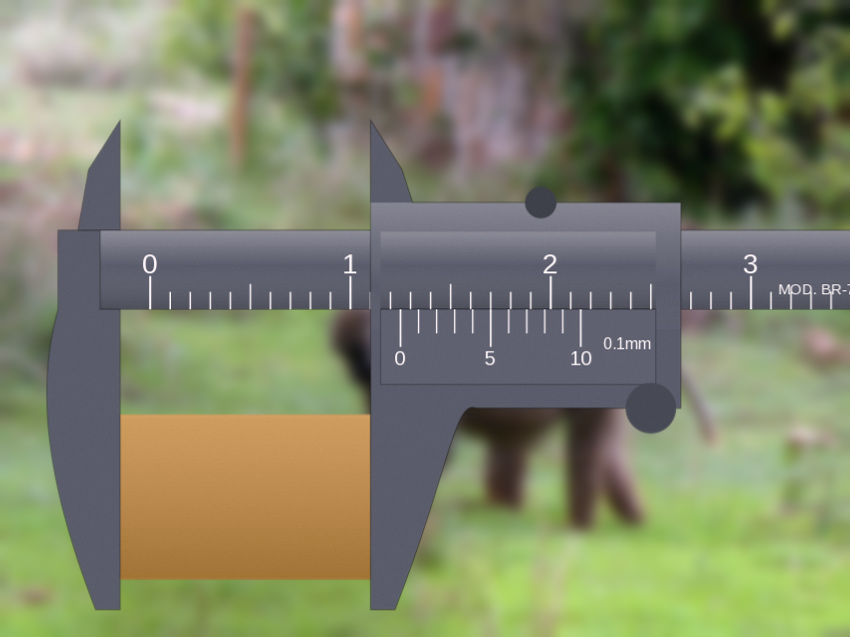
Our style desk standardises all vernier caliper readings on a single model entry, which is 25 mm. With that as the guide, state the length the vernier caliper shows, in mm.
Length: 12.5 mm
